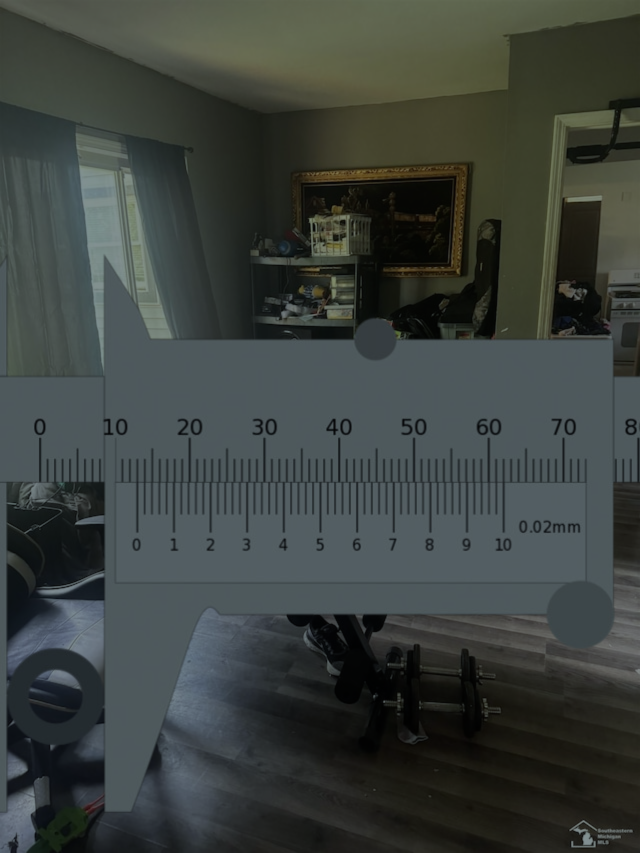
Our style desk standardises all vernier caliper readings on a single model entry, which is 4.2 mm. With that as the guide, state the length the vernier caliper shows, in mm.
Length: 13.0 mm
